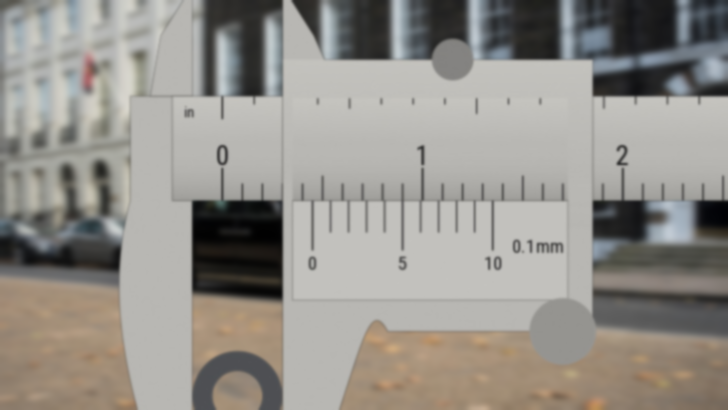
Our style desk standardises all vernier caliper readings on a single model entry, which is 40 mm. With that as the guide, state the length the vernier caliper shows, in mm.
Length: 4.5 mm
